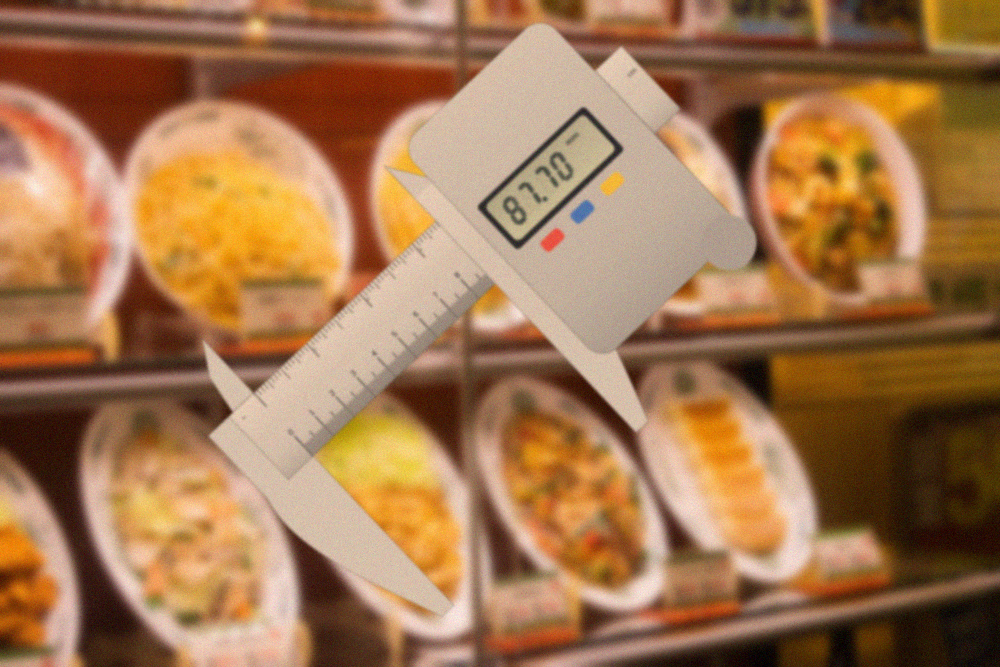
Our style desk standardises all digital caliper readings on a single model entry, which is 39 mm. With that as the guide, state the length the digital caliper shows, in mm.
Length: 87.70 mm
